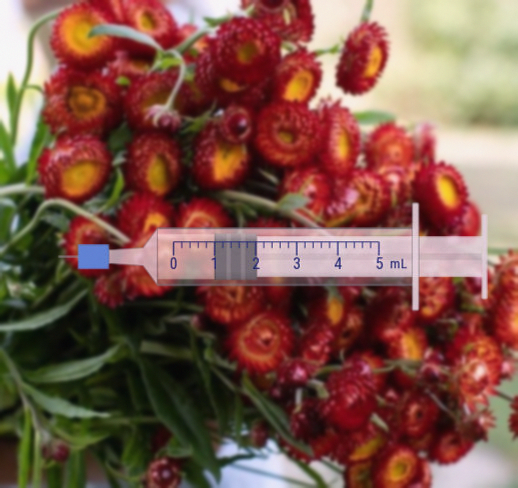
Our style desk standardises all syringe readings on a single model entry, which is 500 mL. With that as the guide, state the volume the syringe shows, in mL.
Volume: 1 mL
